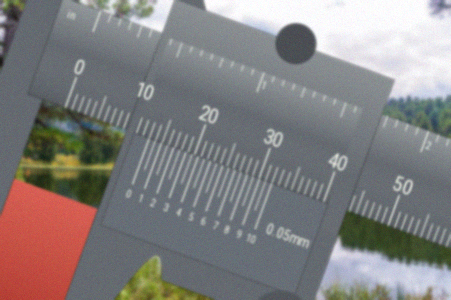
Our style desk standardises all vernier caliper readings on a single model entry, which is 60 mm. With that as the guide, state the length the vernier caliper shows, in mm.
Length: 13.0 mm
